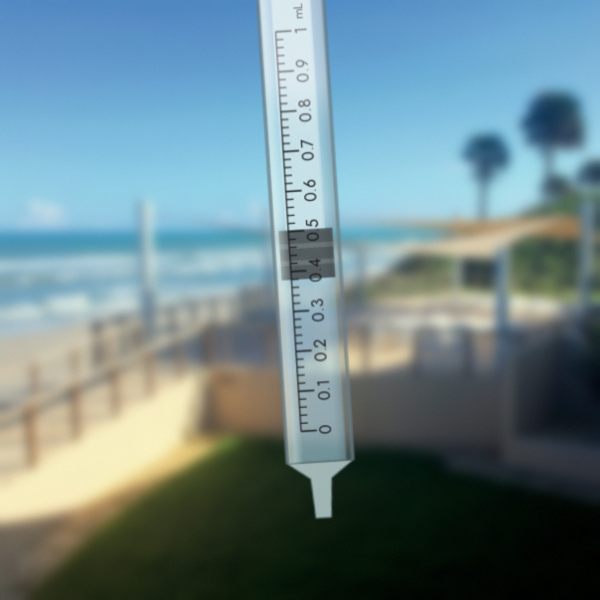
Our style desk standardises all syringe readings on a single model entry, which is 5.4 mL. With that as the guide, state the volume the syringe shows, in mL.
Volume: 0.38 mL
